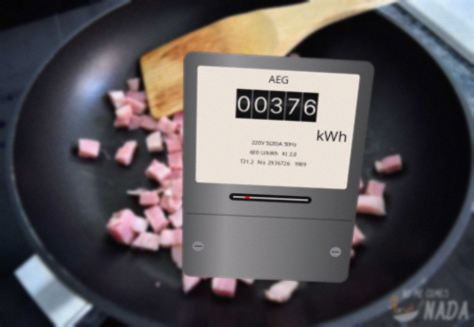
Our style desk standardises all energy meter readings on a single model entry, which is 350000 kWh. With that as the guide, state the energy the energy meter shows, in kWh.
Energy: 376 kWh
